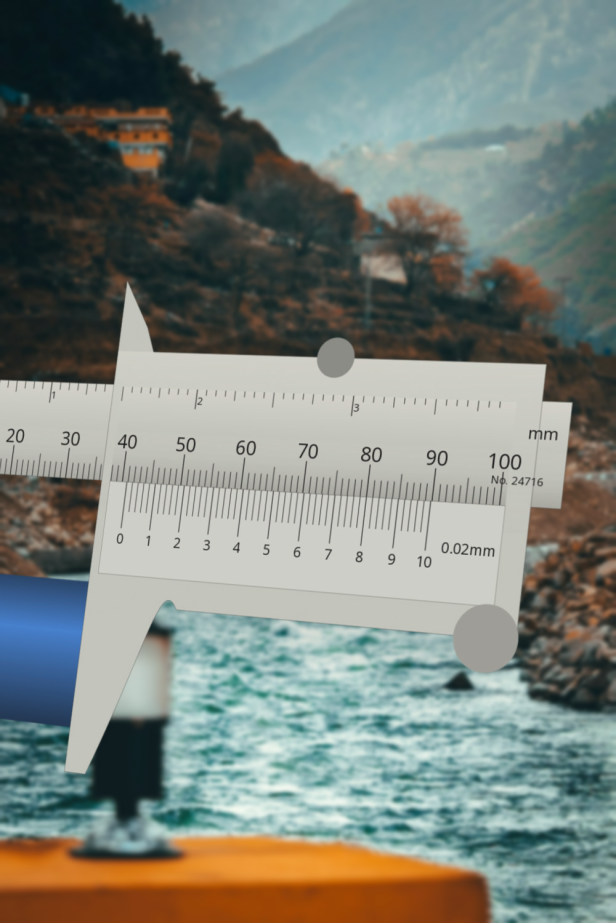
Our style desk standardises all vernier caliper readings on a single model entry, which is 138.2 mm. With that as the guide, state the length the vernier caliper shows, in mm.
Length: 40.8 mm
